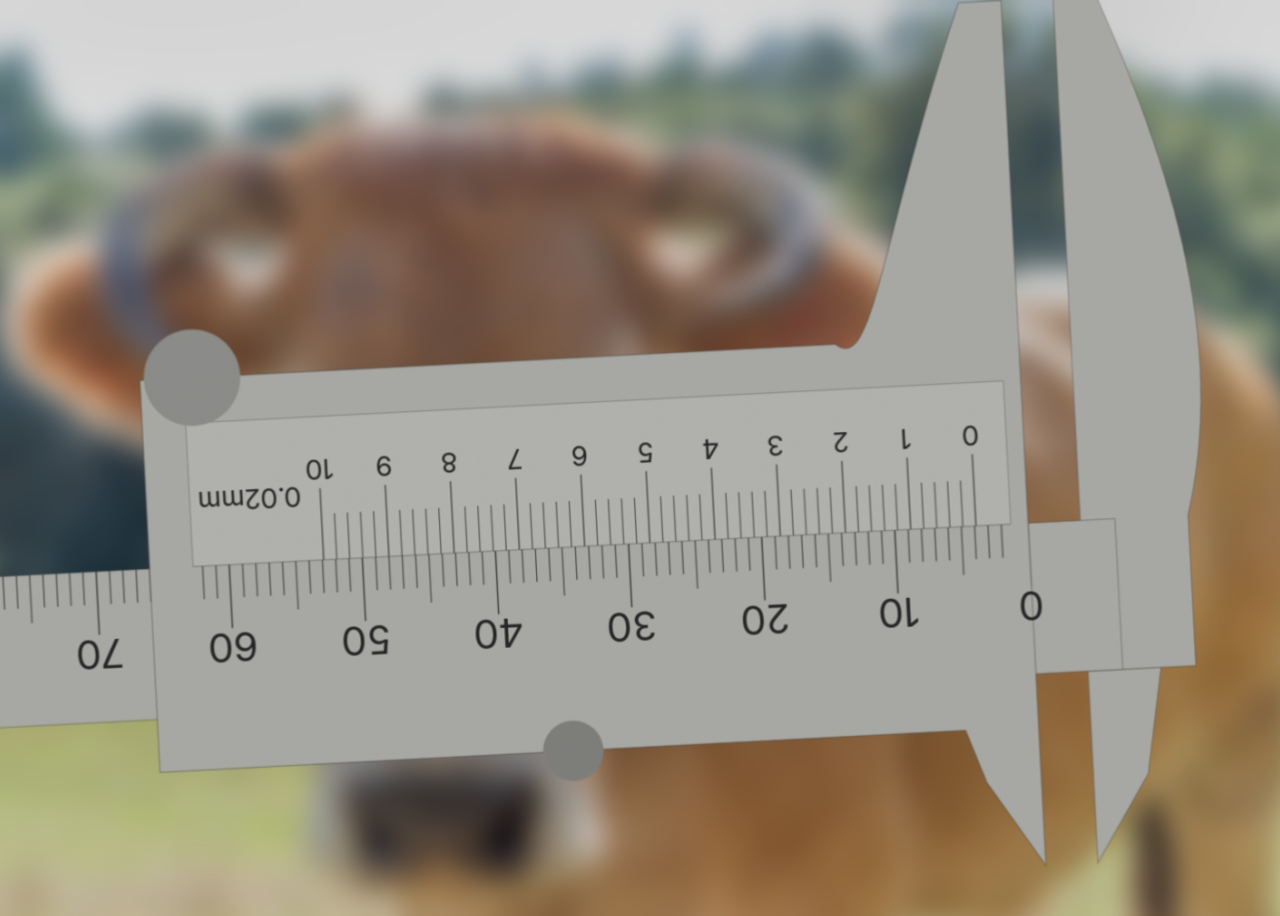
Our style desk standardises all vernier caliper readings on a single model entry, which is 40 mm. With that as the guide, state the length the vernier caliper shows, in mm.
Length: 3.9 mm
